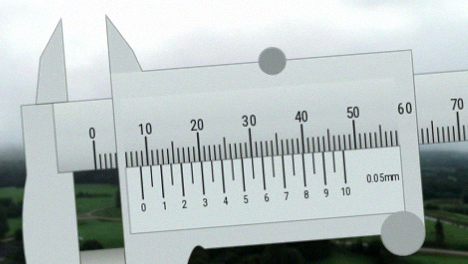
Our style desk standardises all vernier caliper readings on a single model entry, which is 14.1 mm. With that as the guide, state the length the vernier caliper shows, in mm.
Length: 8.6 mm
